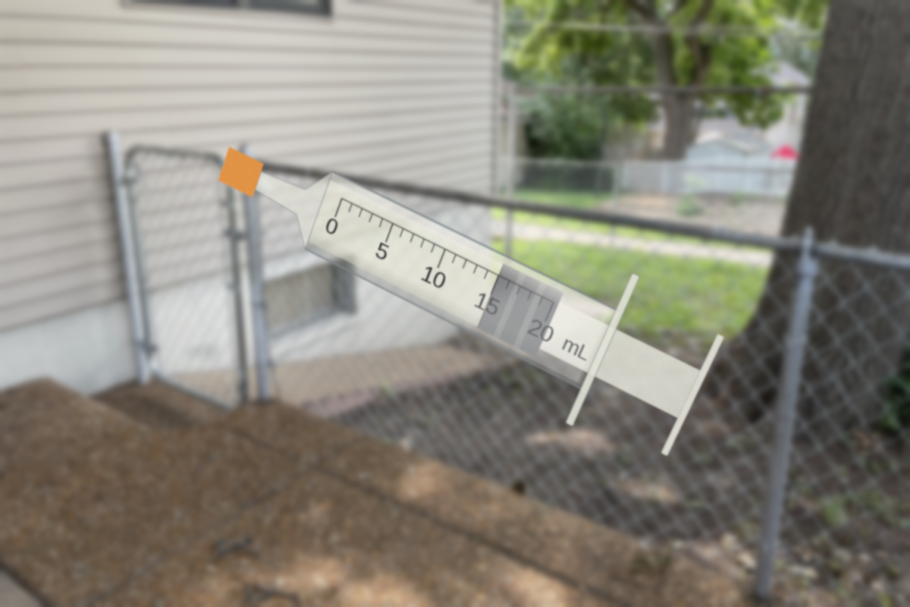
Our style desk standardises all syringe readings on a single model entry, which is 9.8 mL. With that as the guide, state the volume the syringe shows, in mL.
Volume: 15 mL
